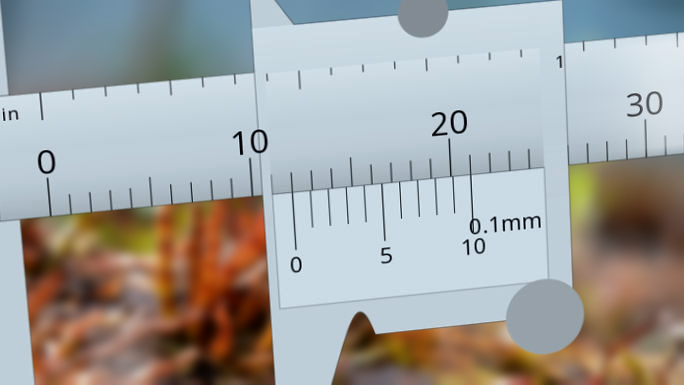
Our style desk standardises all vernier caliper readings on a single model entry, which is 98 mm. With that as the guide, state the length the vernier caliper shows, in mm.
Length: 12.0 mm
